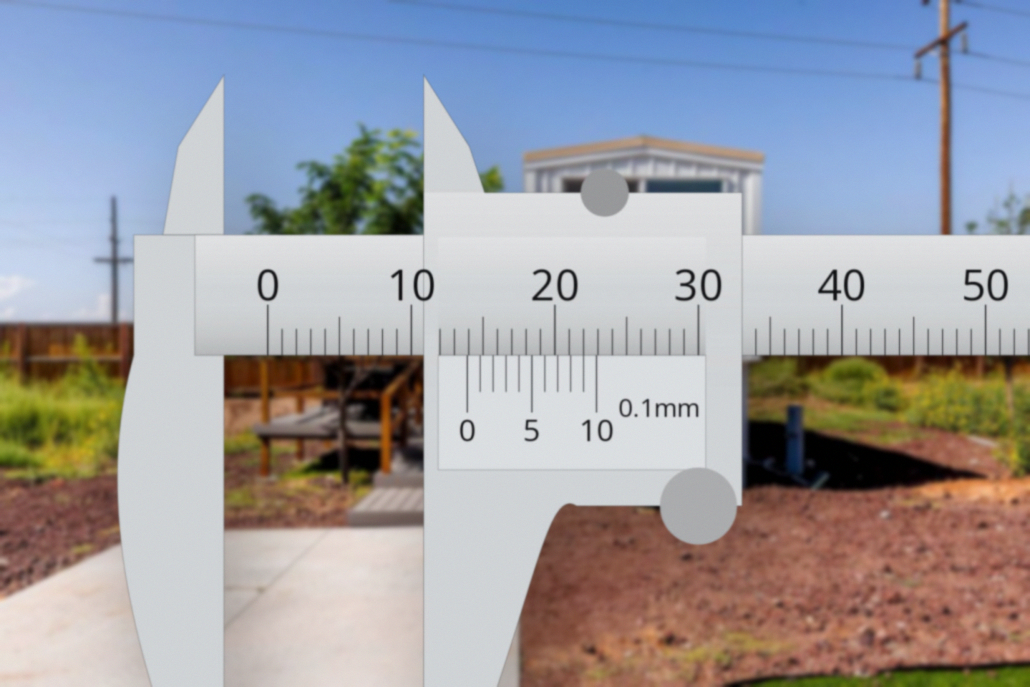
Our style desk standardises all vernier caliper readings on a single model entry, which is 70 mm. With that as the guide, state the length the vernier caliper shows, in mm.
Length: 13.9 mm
